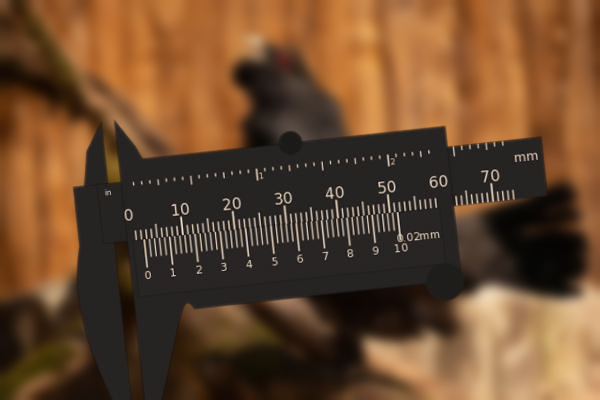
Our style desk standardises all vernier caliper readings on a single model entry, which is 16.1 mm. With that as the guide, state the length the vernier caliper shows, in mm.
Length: 2.5 mm
